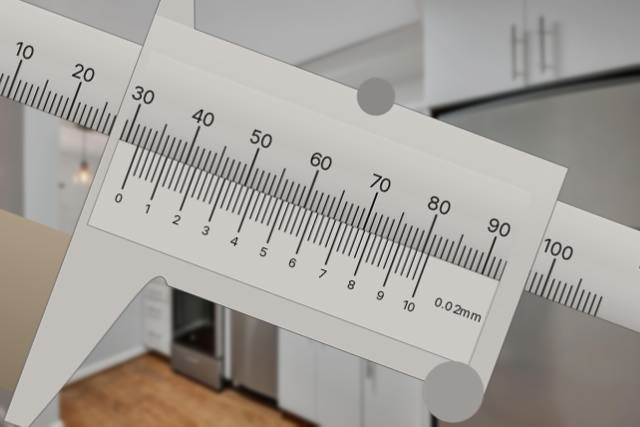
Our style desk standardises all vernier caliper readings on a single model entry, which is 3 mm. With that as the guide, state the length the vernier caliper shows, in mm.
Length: 32.0 mm
